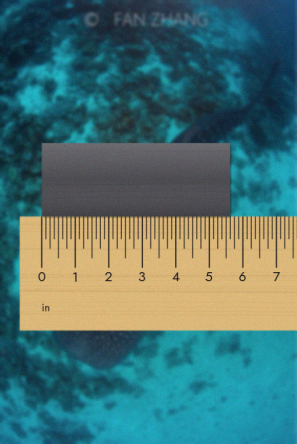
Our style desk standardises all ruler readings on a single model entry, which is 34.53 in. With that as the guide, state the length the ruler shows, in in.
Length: 5.625 in
